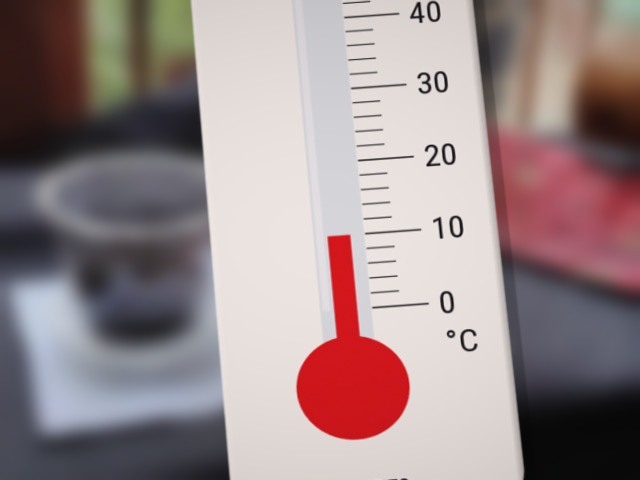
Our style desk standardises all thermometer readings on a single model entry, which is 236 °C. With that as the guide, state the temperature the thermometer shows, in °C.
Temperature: 10 °C
